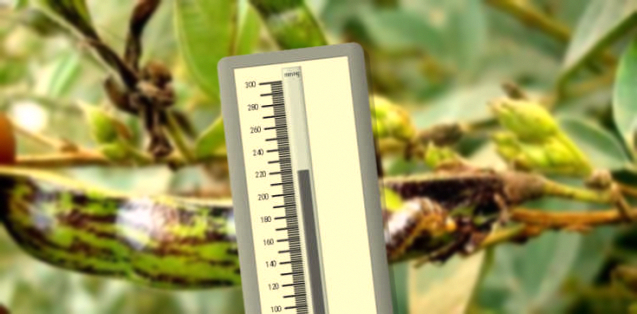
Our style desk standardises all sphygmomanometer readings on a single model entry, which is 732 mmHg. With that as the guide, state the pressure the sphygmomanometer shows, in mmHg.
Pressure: 220 mmHg
